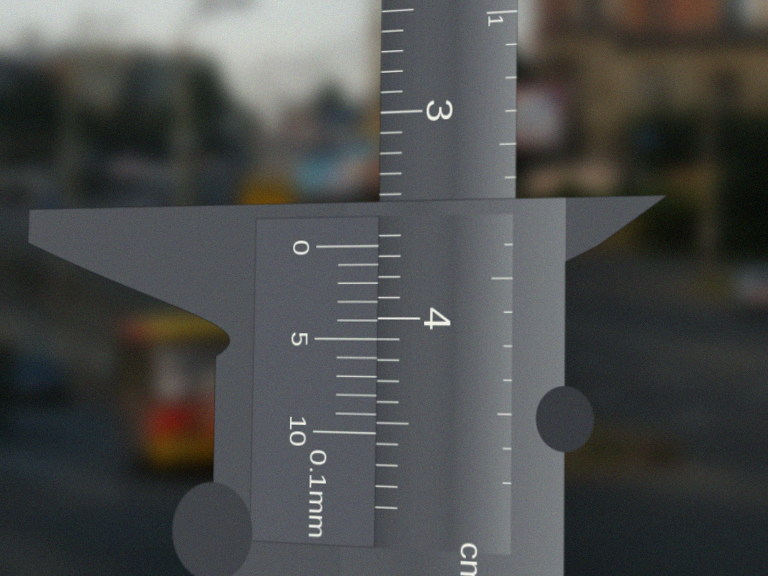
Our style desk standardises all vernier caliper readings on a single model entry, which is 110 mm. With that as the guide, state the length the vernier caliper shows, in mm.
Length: 36.5 mm
